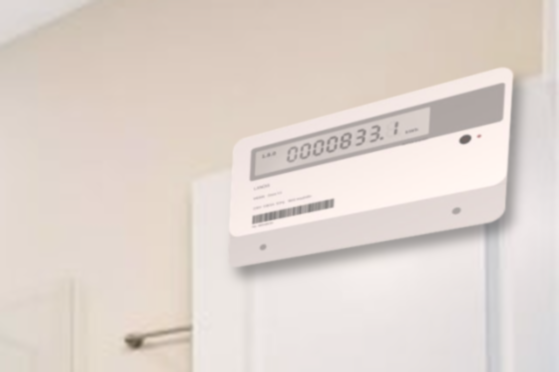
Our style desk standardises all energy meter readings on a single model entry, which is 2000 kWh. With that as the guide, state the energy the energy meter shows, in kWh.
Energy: 833.1 kWh
